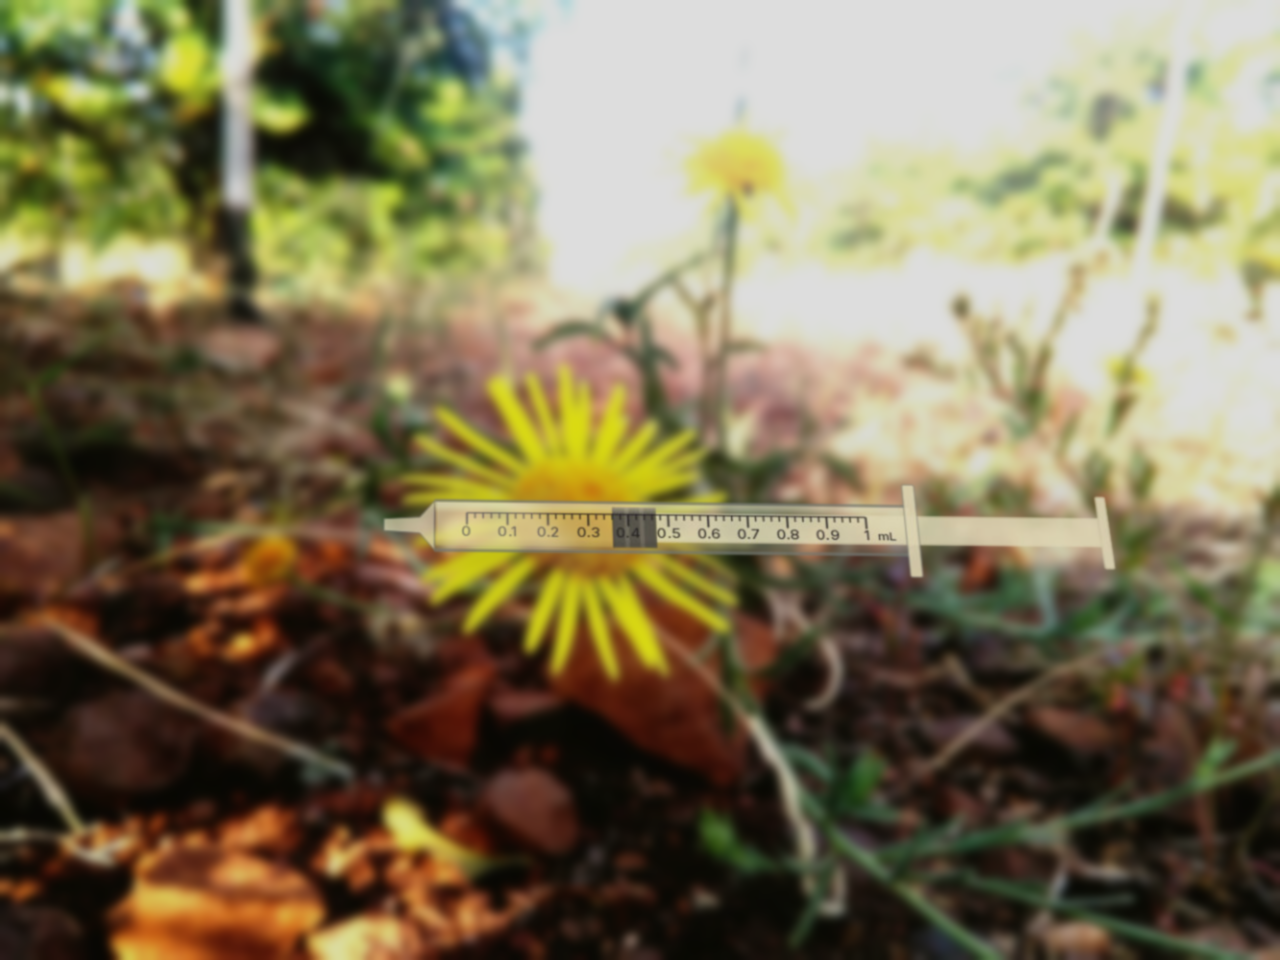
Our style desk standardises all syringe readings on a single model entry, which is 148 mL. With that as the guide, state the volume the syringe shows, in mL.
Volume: 0.36 mL
